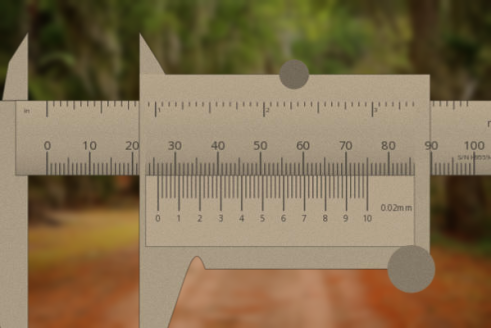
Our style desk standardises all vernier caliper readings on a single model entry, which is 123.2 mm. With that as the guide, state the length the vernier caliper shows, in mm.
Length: 26.0 mm
